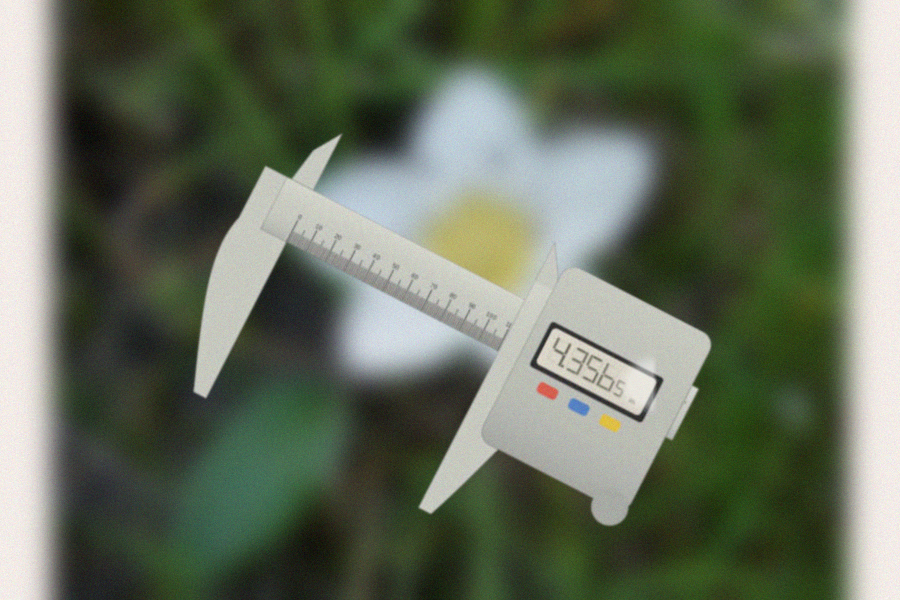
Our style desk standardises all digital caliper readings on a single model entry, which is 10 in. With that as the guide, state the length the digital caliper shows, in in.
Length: 4.3565 in
